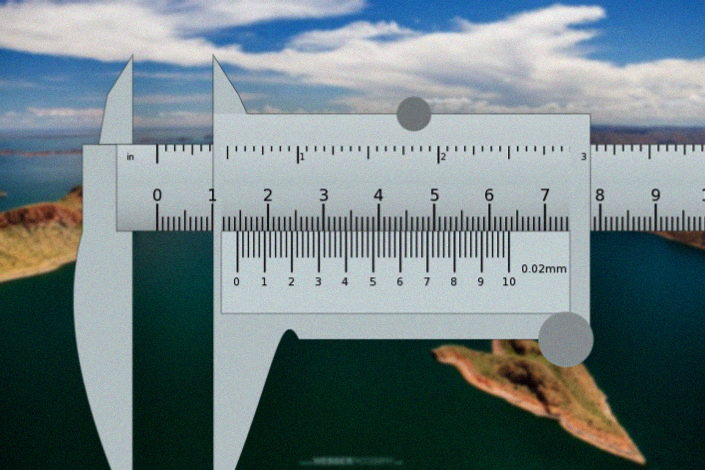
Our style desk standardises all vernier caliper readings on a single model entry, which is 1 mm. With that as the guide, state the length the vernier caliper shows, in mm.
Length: 14.5 mm
